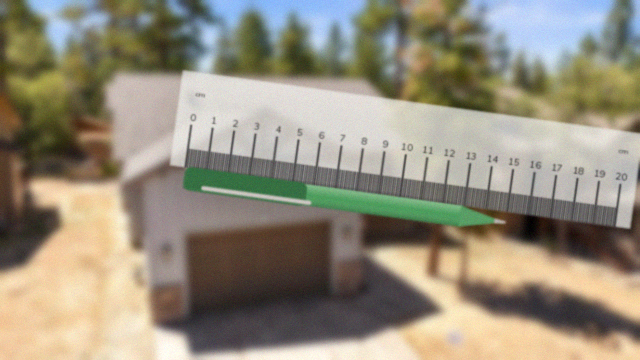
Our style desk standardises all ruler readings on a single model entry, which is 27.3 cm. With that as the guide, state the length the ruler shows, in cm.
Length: 15 cm
